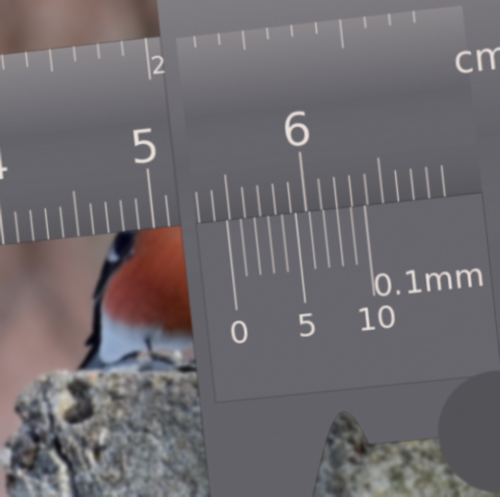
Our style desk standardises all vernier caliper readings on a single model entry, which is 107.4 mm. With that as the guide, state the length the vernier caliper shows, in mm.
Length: 54.8 mm
